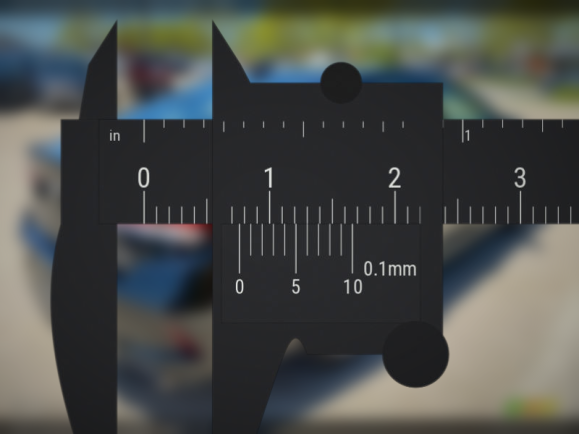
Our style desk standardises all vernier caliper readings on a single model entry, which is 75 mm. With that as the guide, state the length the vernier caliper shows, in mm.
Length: 7.6 mm
